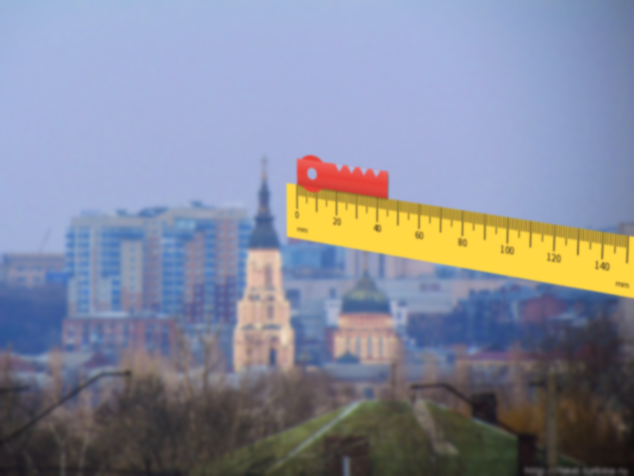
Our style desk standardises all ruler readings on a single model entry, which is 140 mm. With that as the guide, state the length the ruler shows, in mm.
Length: 45 mm
